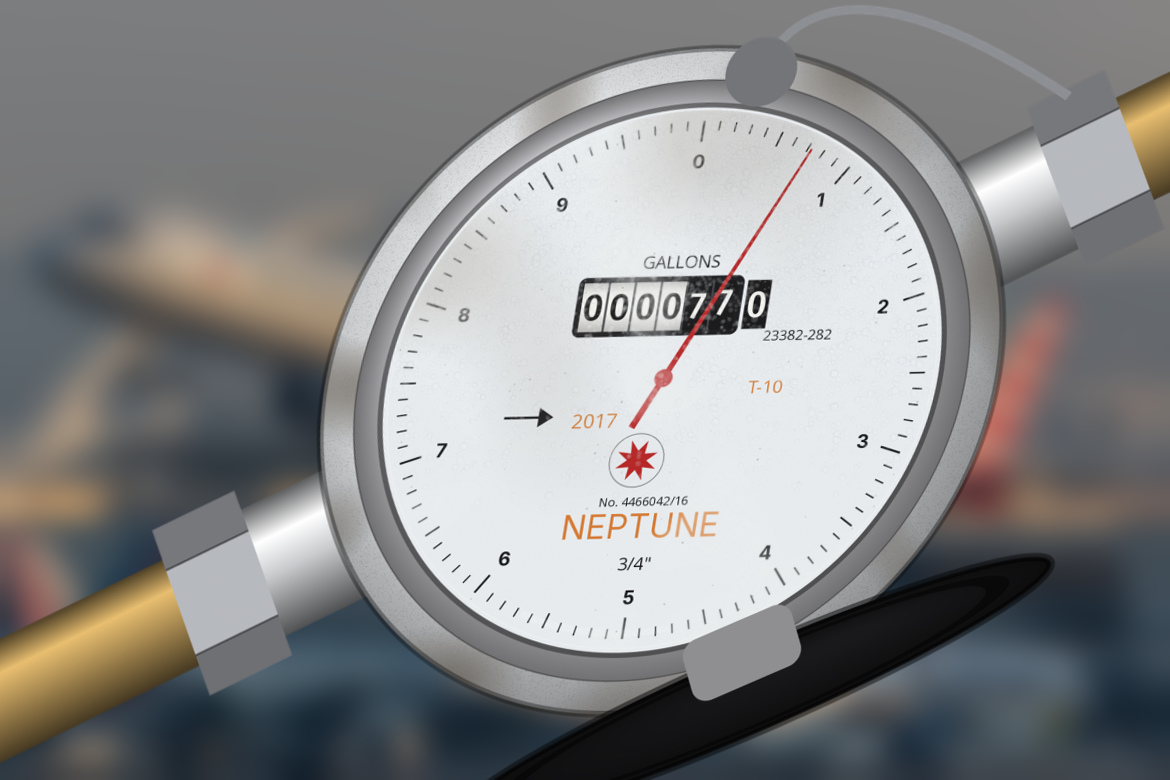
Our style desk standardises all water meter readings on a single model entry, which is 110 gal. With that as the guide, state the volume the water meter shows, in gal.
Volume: 770.7 gal
